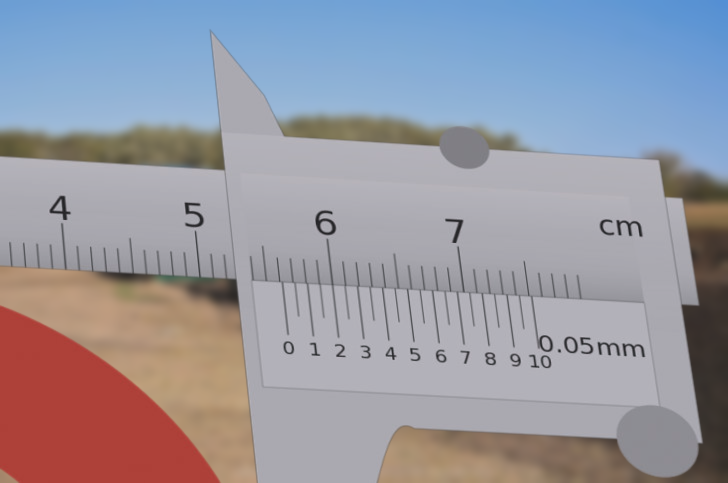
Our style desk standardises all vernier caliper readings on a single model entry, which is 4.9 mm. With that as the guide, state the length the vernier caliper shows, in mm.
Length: 56.2 mm
